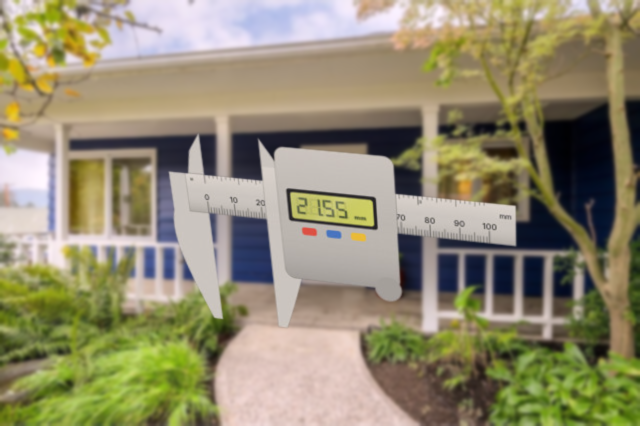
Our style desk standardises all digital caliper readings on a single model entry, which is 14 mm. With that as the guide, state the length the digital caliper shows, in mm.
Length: 21.55 mm
